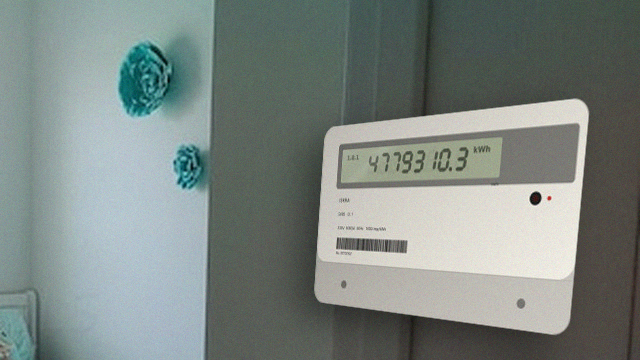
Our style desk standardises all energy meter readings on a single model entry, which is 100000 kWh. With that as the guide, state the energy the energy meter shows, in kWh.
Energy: 4779310.3 kWh
